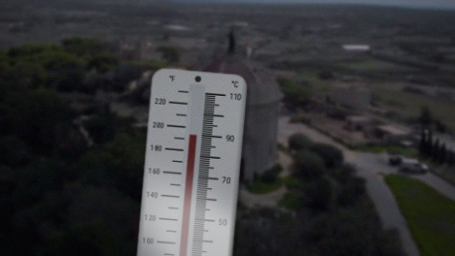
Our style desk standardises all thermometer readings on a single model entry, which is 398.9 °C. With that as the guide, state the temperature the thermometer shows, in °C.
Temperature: 90 °C
